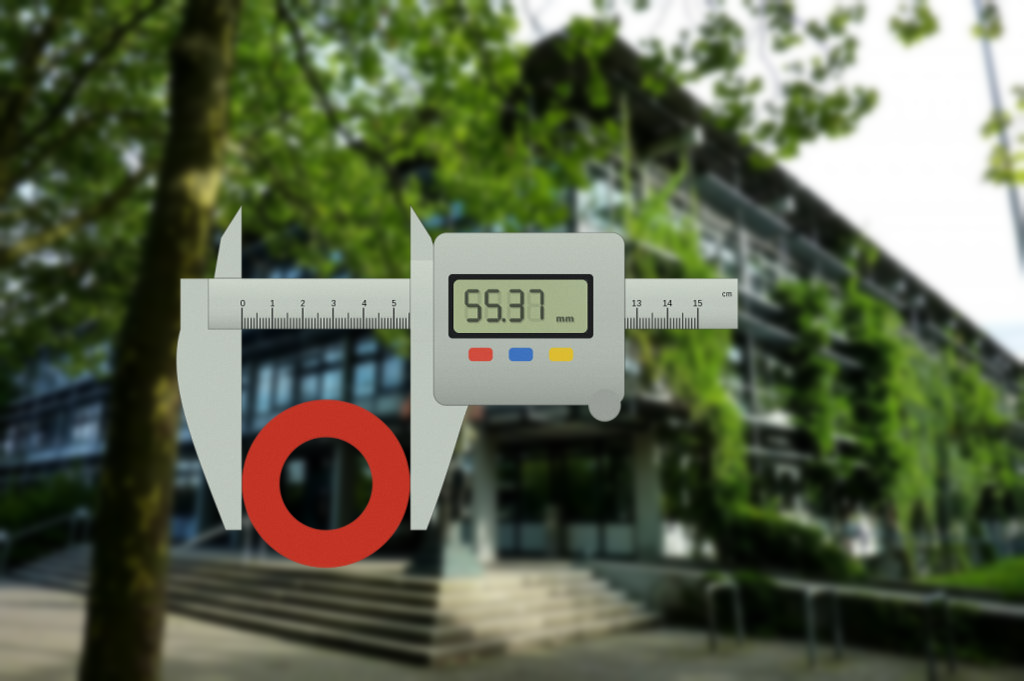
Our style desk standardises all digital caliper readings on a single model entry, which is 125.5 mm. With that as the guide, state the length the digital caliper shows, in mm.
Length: 55.37 mm
